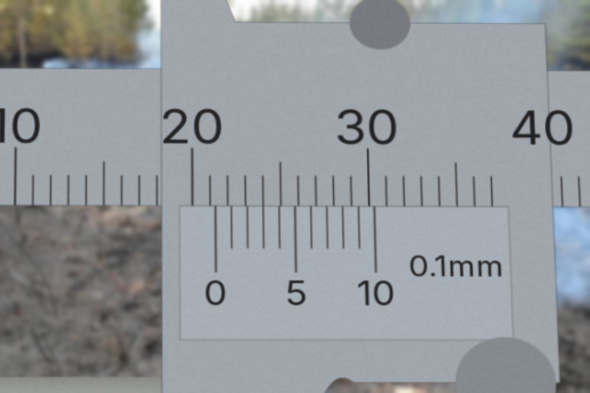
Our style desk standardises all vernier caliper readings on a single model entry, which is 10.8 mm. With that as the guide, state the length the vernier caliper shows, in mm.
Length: 21.3 mm
